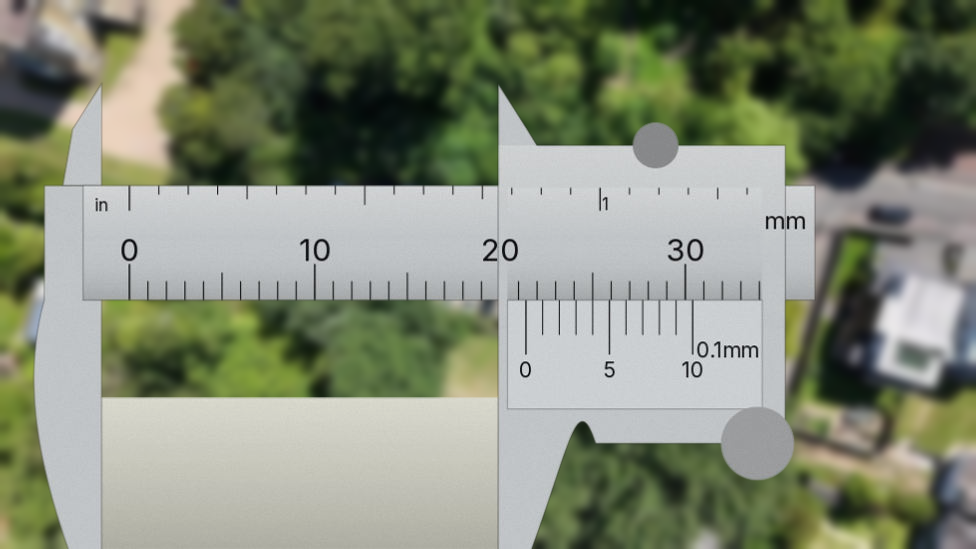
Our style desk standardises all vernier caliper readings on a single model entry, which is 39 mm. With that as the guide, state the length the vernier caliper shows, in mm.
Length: 21.4 mm
